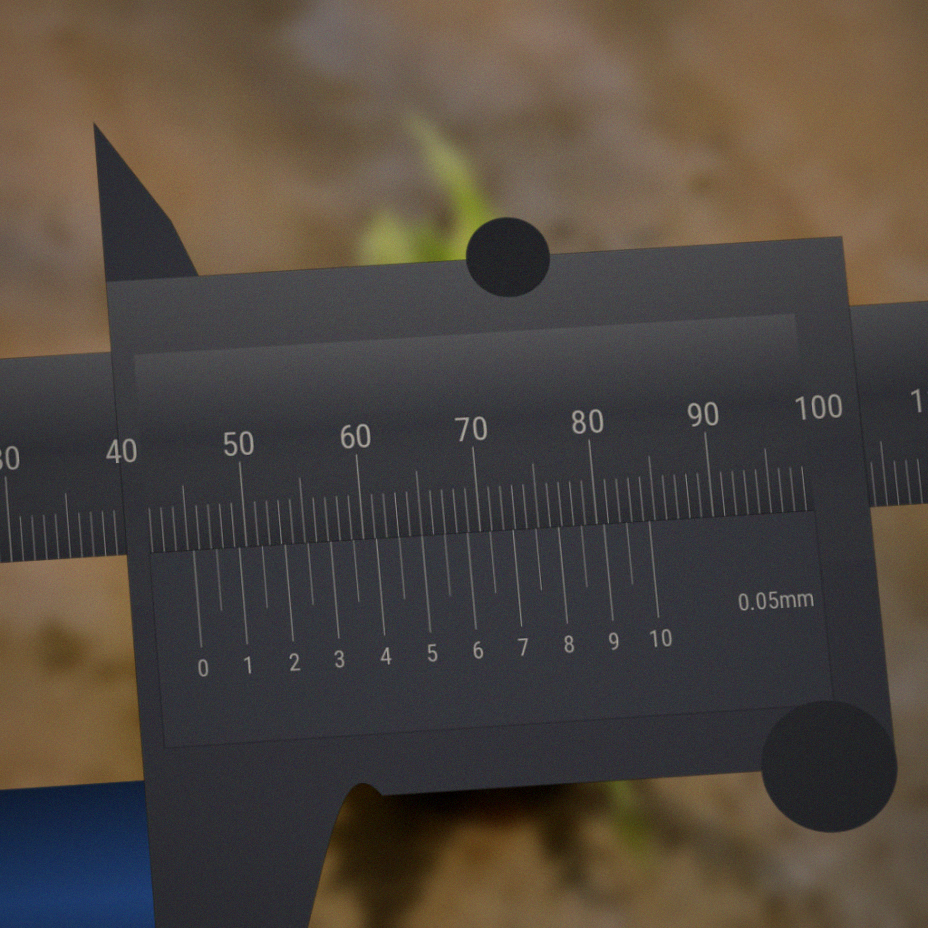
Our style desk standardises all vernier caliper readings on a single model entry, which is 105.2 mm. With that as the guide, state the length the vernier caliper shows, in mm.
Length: 45.5 mm
